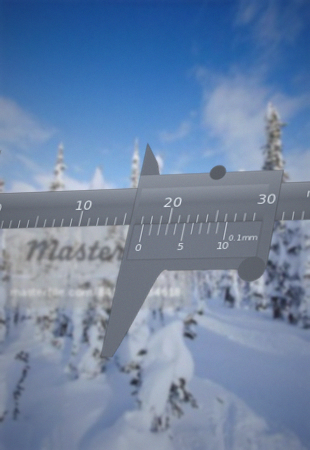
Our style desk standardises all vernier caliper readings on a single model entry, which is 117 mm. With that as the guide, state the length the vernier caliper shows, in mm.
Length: 17.2 mm
